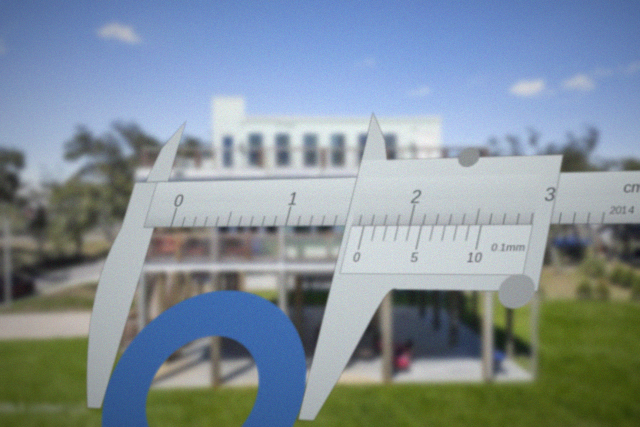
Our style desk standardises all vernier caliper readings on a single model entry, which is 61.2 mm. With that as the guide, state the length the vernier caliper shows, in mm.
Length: 16.4 mm
